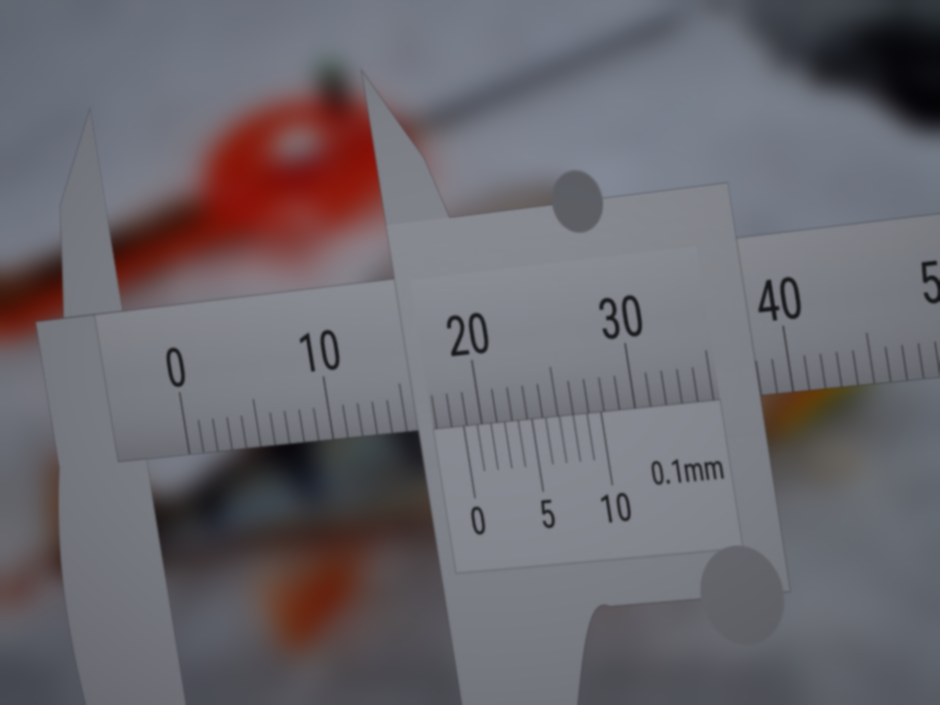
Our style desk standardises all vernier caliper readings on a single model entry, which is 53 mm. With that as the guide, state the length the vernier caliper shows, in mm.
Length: 18.8 mm
